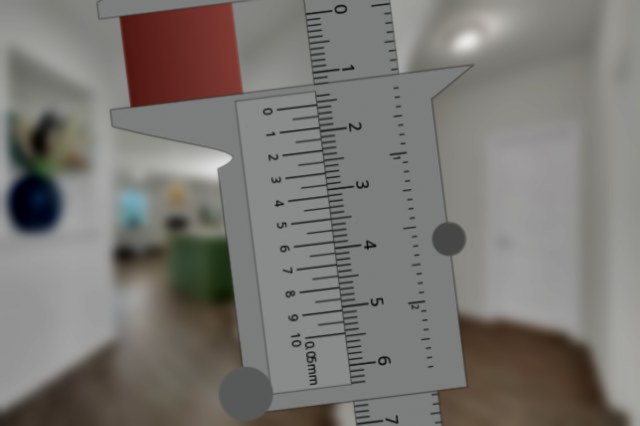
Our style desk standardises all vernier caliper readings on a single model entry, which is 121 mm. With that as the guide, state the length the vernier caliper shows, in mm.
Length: 15.5 mm
